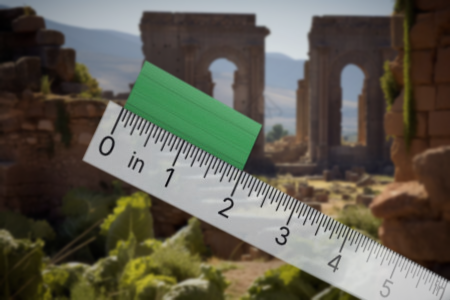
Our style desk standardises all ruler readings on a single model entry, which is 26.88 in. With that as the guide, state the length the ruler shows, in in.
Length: 2 in
